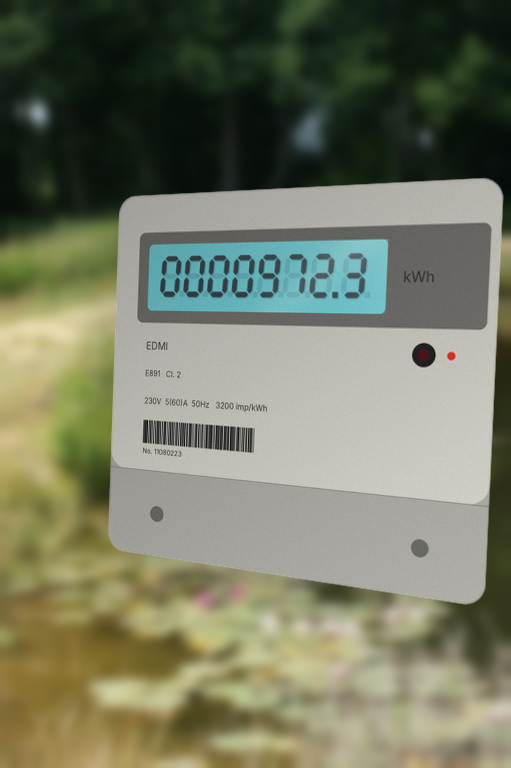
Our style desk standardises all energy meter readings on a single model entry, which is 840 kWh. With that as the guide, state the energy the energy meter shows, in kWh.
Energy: 972.3 kWh
